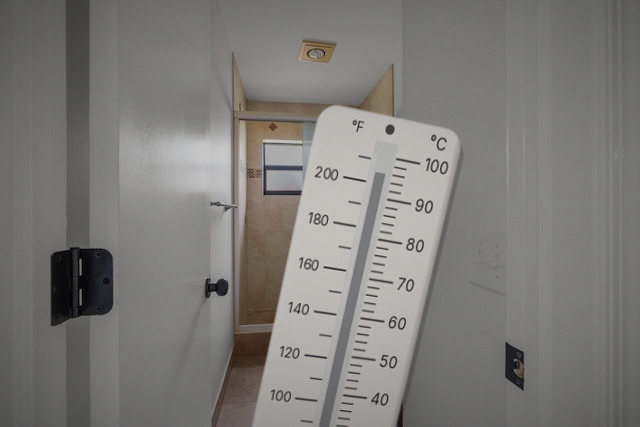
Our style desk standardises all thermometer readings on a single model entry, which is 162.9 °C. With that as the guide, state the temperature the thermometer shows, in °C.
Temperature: 96 °C
